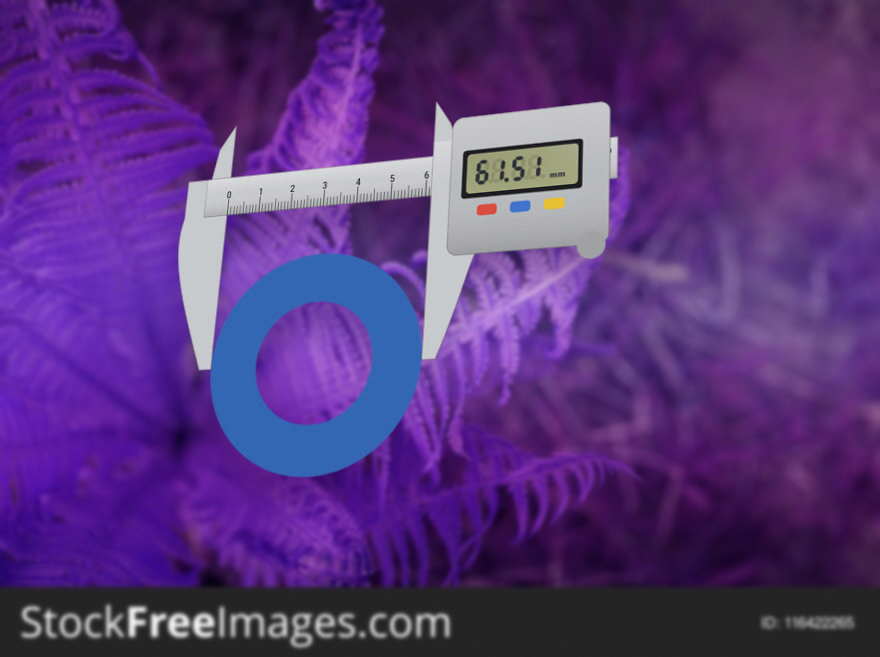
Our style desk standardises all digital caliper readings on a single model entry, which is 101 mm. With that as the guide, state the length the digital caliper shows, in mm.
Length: 61.51 mm
